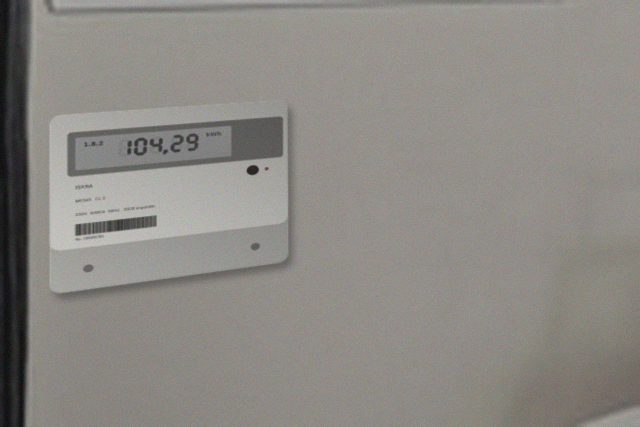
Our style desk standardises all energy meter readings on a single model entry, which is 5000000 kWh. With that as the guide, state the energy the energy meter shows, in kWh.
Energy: 104.29 kWh
